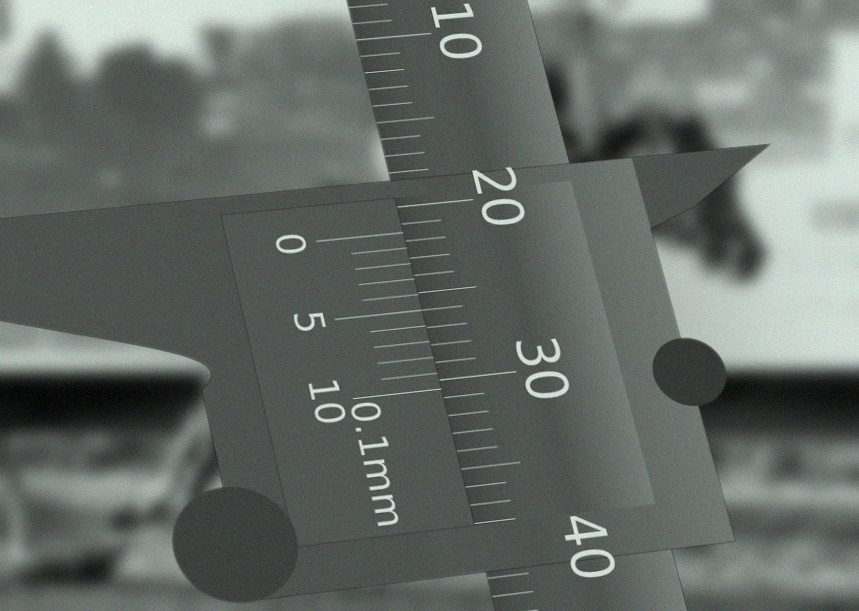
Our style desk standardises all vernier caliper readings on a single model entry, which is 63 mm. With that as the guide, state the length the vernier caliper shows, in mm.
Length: 21.5 mm
